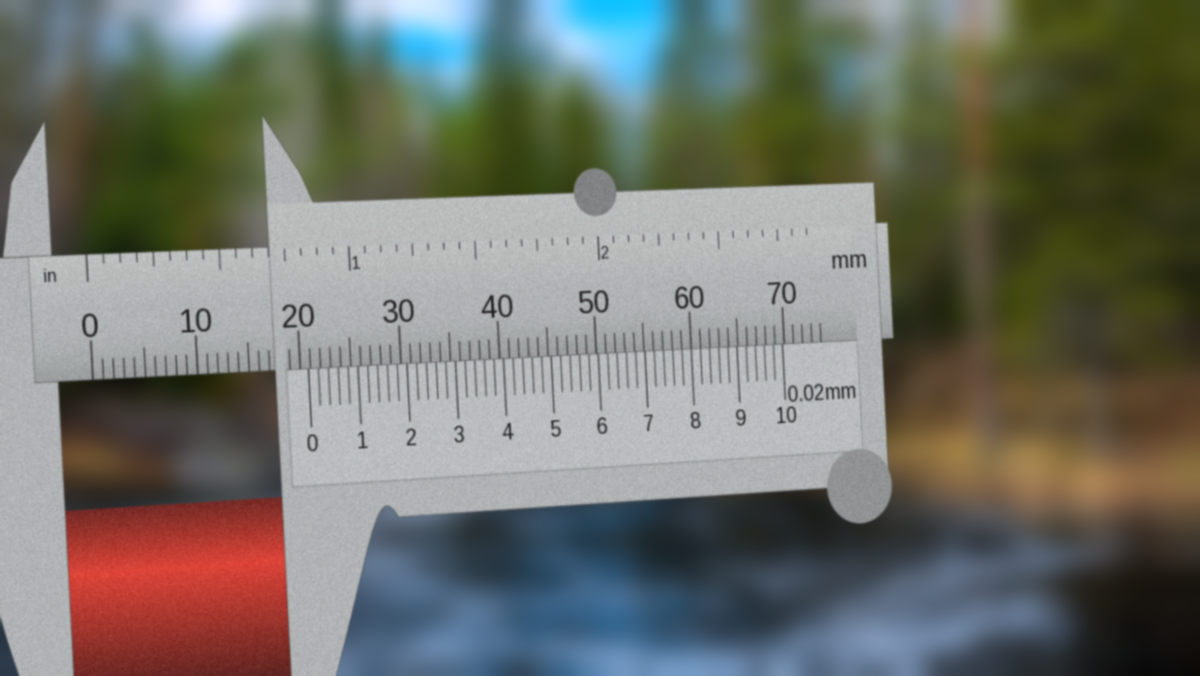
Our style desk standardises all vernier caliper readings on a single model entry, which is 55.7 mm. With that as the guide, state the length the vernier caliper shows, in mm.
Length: 20.8 mm
